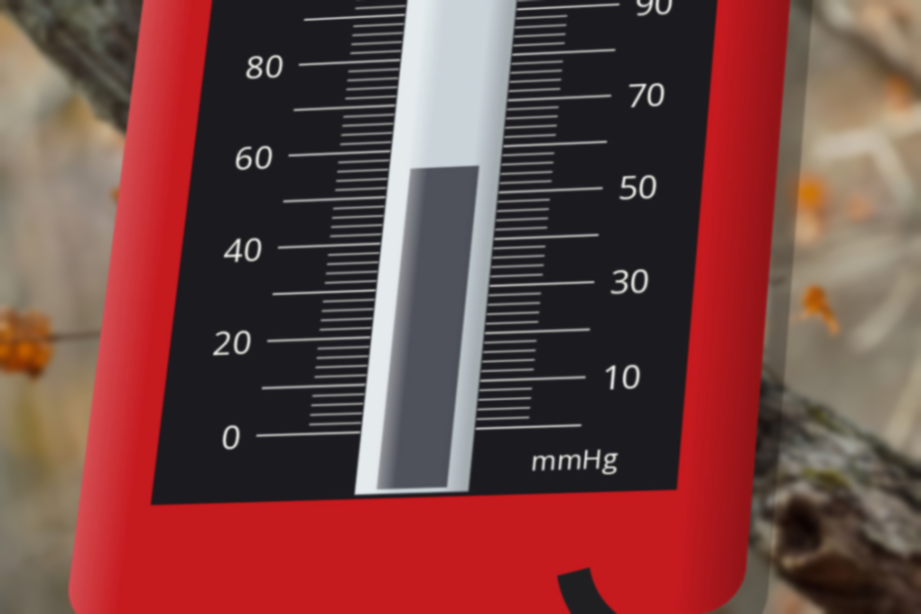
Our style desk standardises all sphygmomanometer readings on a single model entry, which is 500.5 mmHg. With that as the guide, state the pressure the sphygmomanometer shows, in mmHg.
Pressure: 56 mmHg
